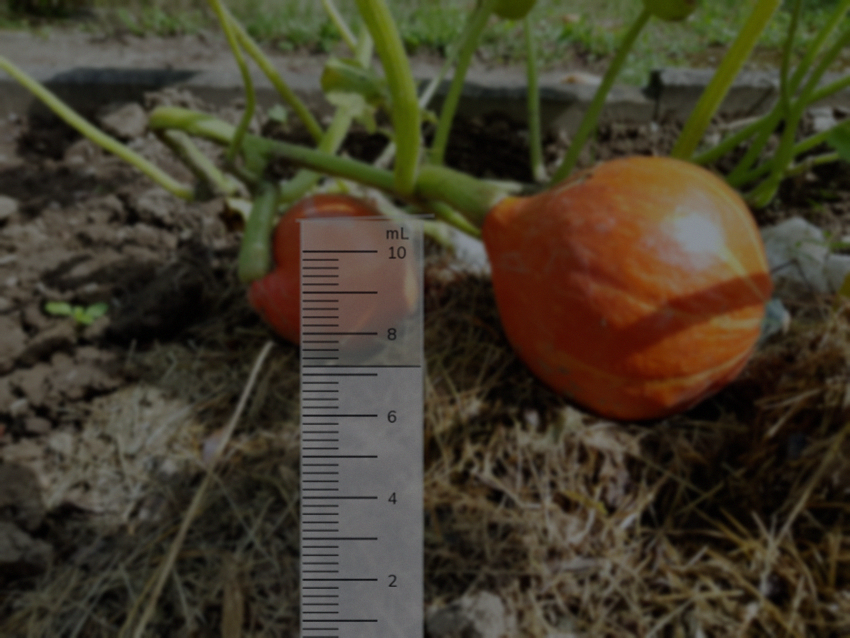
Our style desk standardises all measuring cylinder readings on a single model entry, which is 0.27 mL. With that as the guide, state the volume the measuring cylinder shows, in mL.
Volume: 7.2 mL
